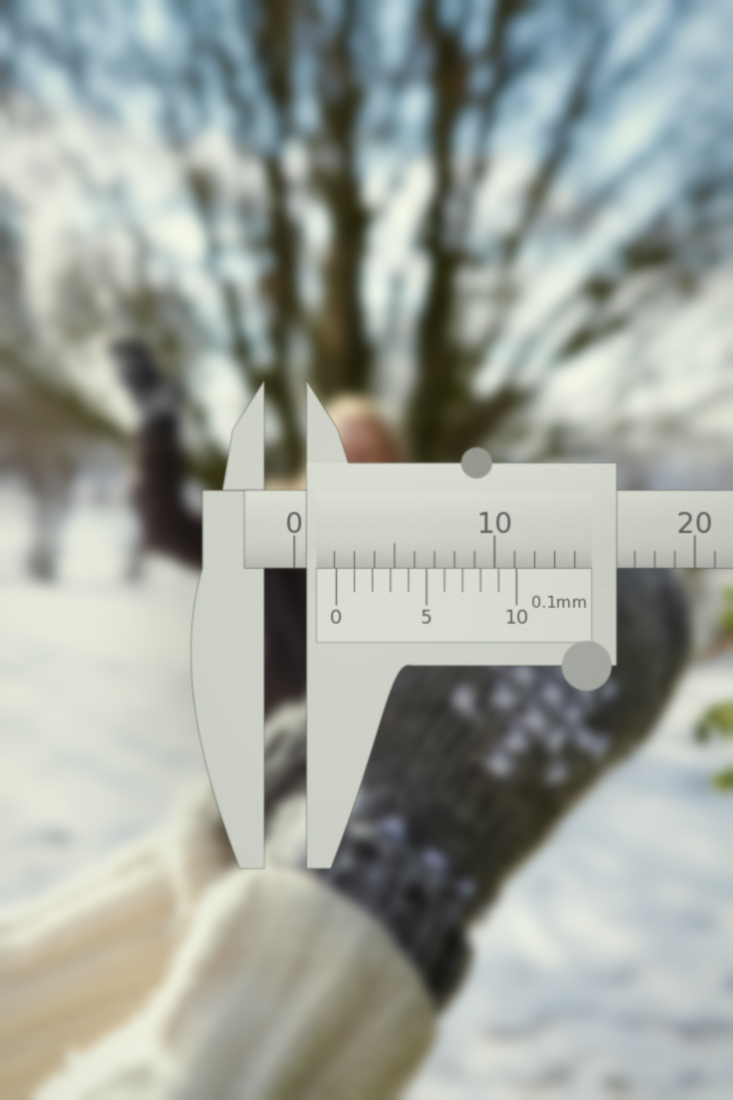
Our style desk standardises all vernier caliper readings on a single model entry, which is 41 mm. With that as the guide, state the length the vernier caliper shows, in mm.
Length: 2.1 mm
